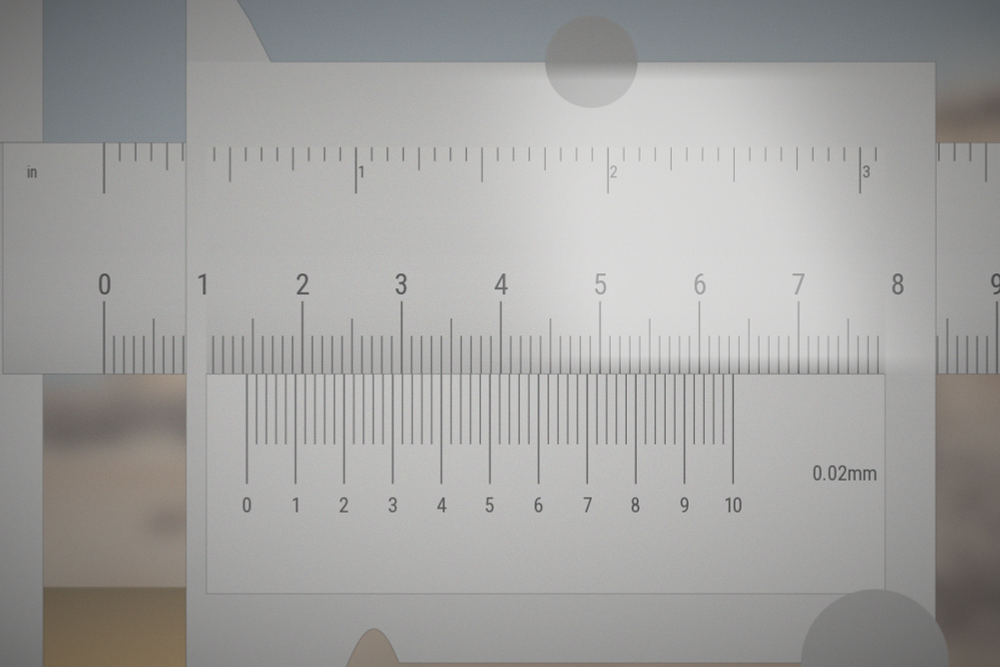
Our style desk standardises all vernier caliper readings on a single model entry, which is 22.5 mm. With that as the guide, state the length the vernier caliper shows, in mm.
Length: 14.4 mm
